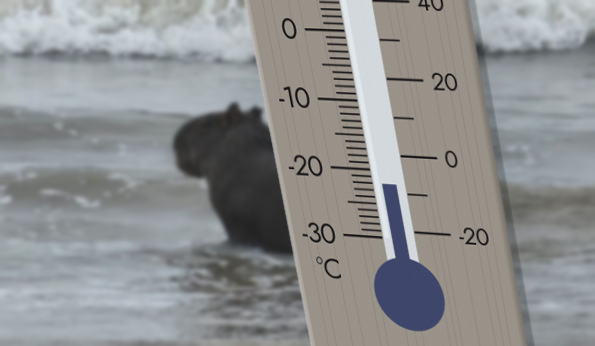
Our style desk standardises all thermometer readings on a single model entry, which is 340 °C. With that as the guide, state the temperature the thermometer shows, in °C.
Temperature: -22 °C
